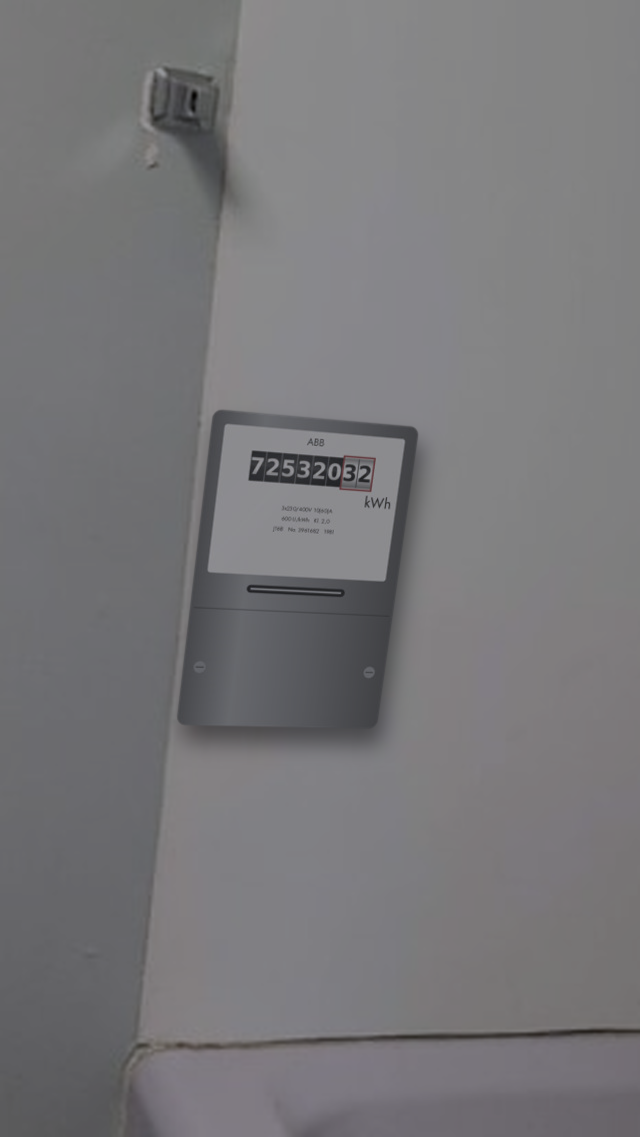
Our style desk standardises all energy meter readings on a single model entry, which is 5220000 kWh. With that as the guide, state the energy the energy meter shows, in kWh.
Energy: 725320.32 kWh
